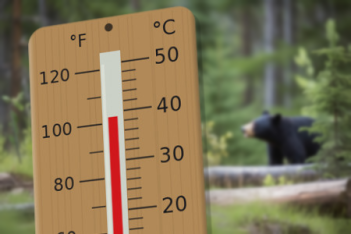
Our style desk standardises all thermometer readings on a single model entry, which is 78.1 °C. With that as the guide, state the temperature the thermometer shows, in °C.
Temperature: 39 °C
